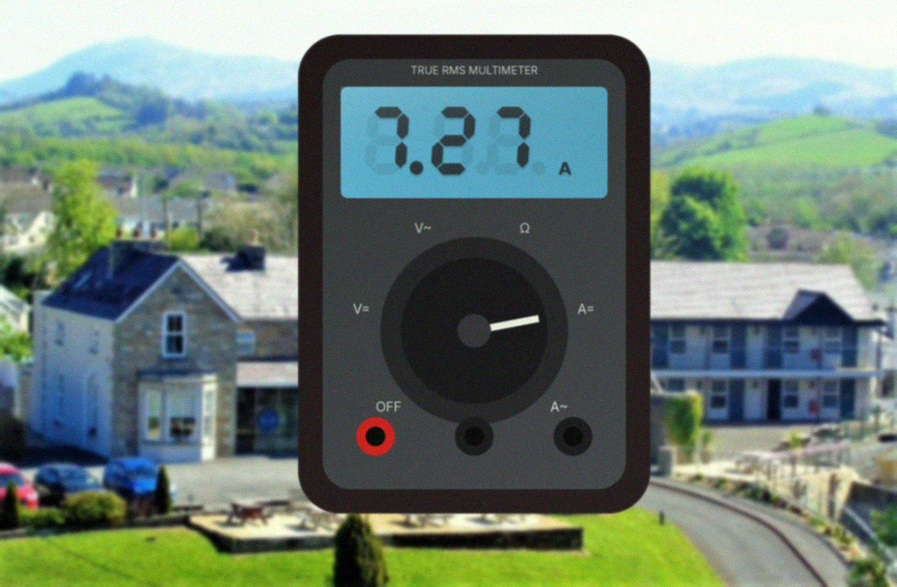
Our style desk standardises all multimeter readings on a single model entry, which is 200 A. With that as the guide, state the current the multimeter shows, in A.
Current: 7.27 A
